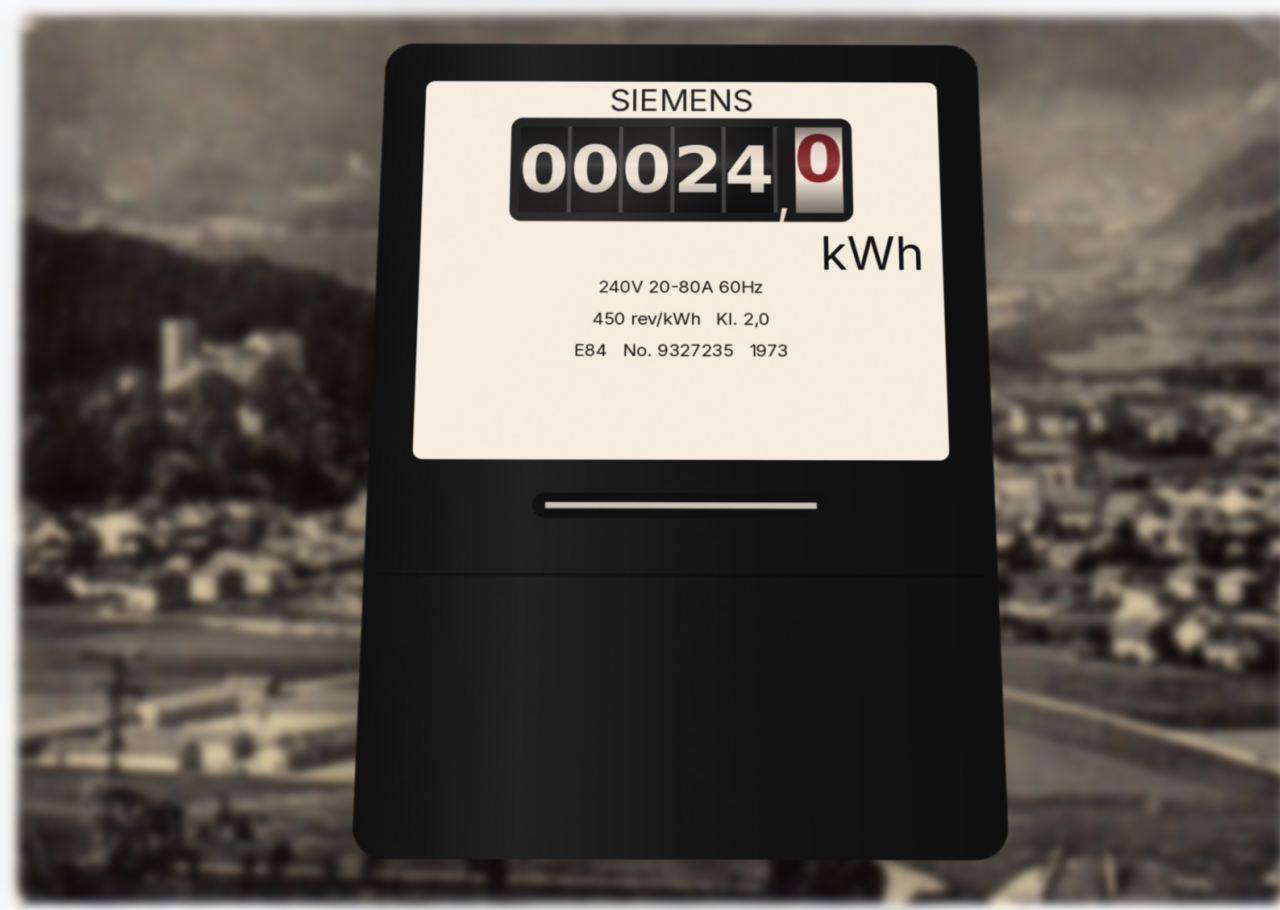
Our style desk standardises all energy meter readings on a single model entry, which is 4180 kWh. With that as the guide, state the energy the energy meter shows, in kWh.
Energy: 24.0 kWh
